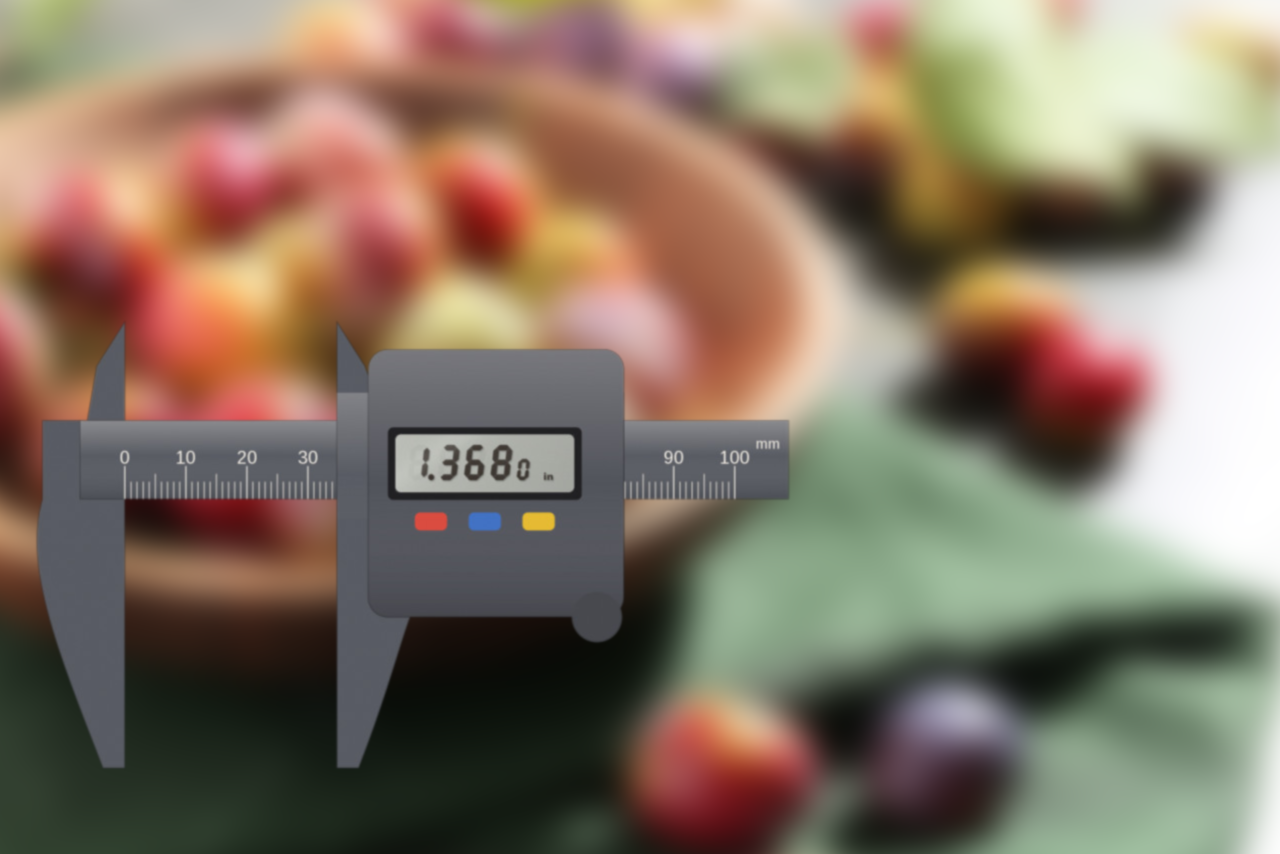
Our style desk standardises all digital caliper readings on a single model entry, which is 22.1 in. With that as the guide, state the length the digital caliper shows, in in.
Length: 1.3680 in
